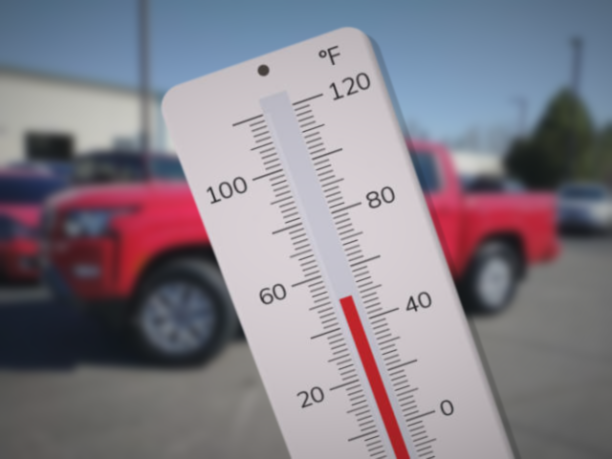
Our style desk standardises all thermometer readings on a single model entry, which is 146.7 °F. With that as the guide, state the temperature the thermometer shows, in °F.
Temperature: 50 °F
